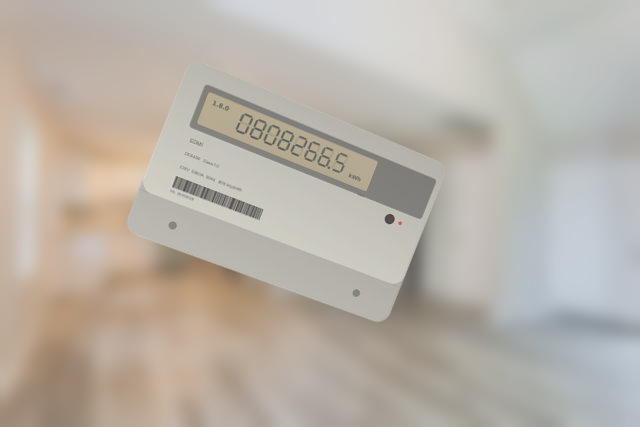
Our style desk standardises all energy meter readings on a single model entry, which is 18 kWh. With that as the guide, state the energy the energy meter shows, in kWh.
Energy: 808266.5 kWh
